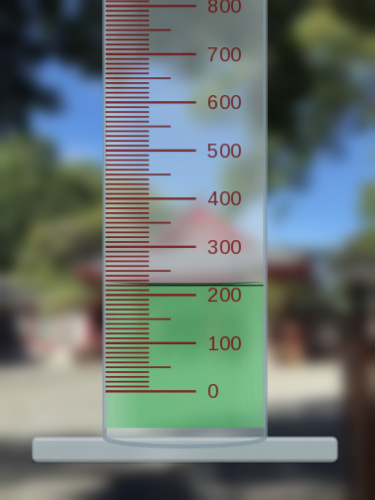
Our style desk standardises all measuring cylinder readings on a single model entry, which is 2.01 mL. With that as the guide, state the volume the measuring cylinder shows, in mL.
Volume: 220 mL
